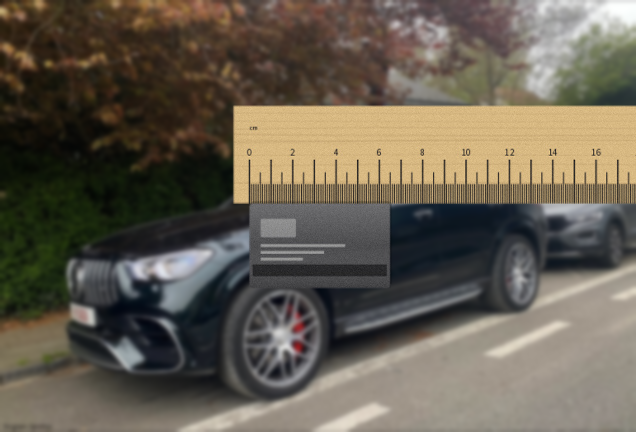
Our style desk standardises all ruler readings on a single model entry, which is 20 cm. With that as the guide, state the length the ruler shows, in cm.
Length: 6.5 cm
